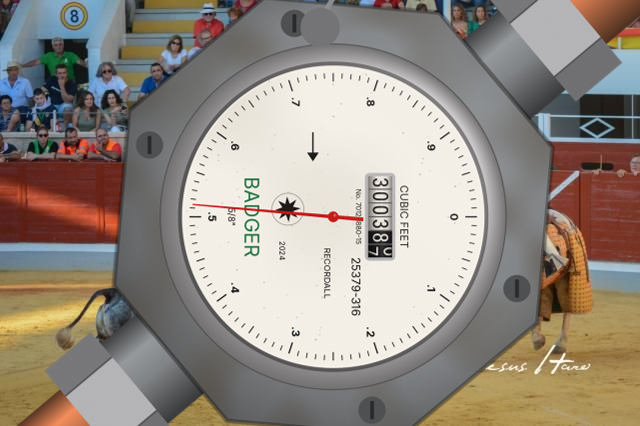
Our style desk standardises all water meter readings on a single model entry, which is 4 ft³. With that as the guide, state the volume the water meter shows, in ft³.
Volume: 300386.51 ft³
